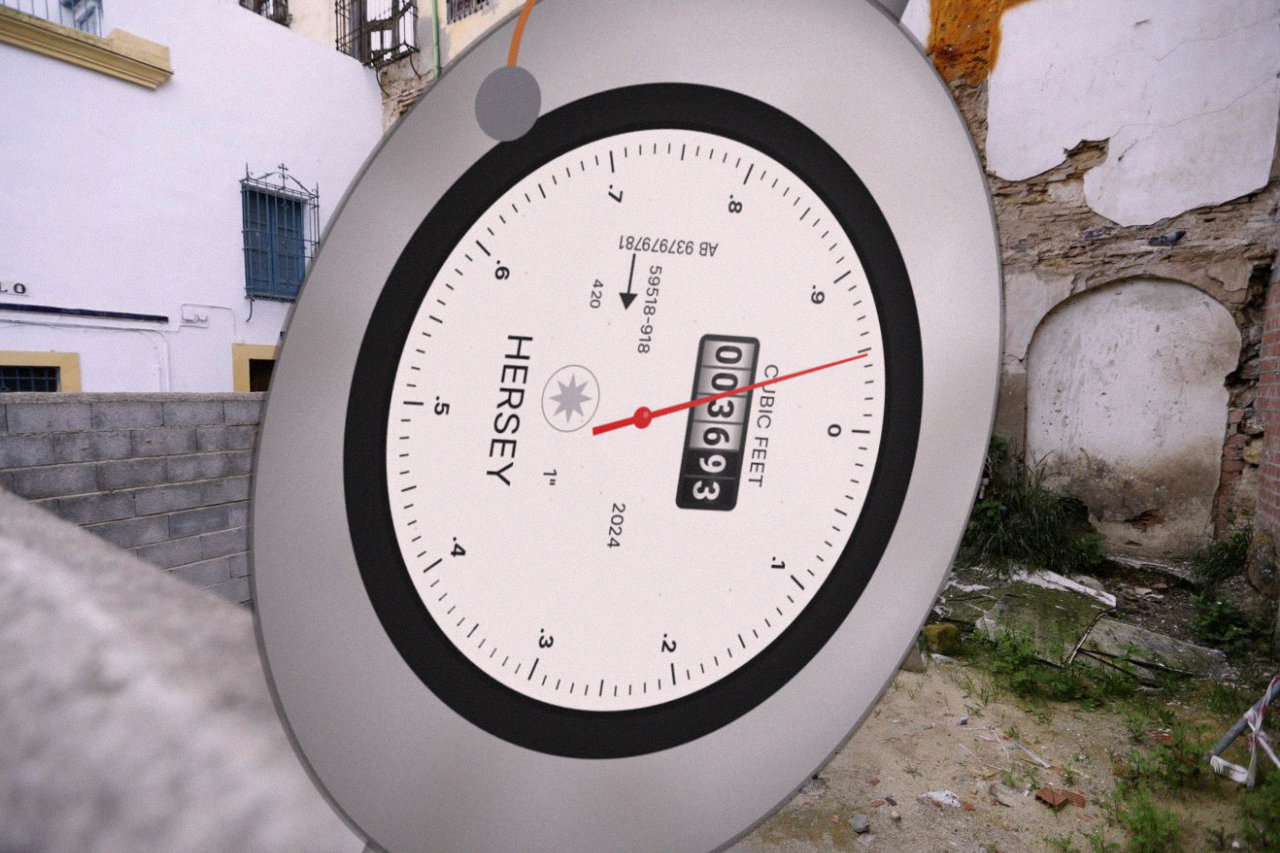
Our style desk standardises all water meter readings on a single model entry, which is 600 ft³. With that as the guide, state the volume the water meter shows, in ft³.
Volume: 3692.95 ft³
